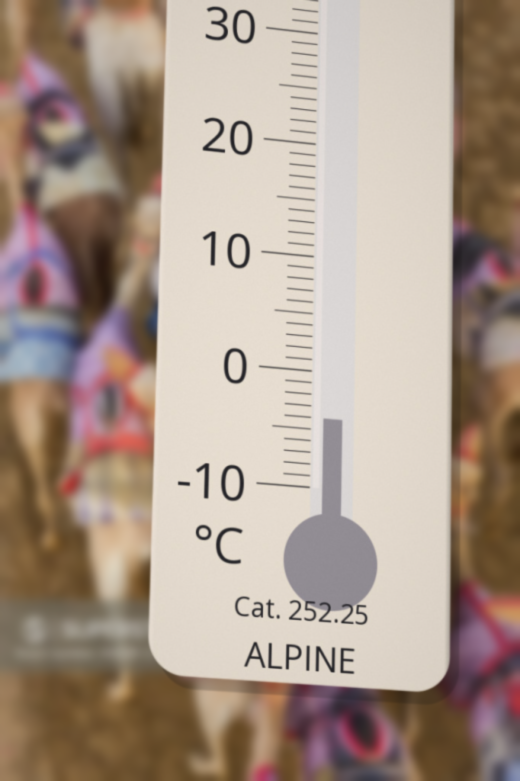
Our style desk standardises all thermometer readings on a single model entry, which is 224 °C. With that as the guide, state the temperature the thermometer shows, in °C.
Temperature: -4 °C
